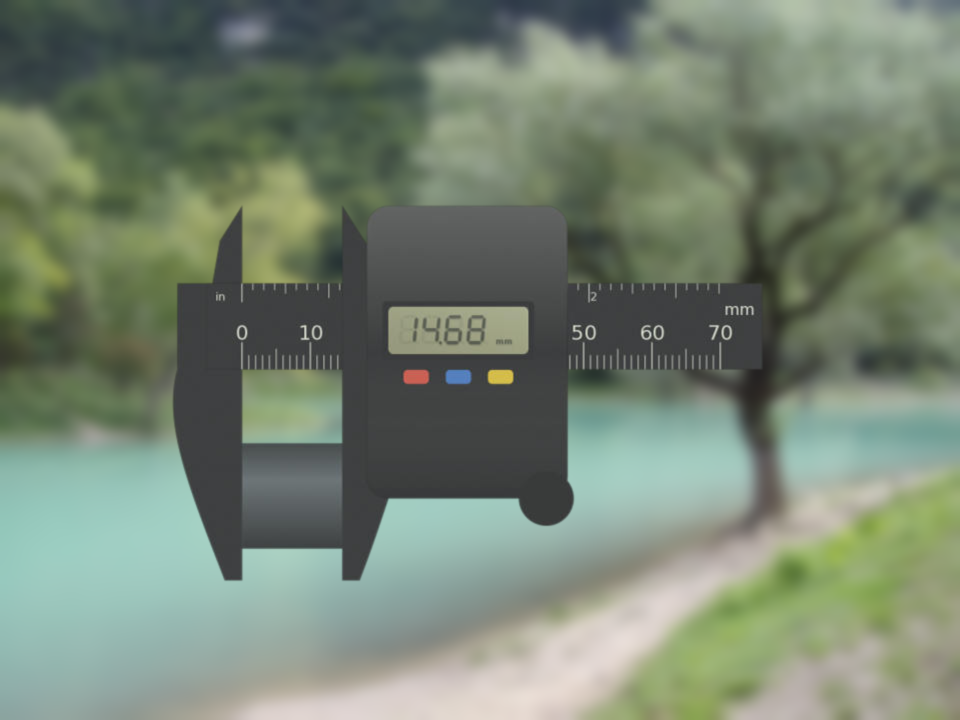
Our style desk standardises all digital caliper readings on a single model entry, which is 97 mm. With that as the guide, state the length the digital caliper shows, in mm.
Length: 14.68 mm
